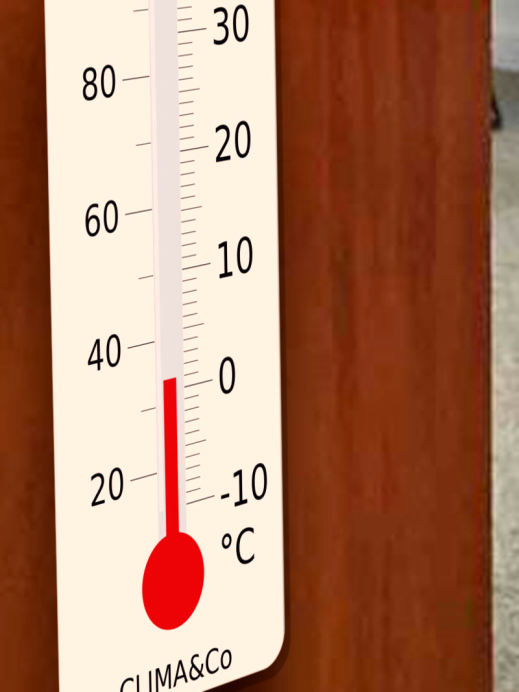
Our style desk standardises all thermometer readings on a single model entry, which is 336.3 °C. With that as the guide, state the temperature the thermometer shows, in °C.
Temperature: 1 °C
